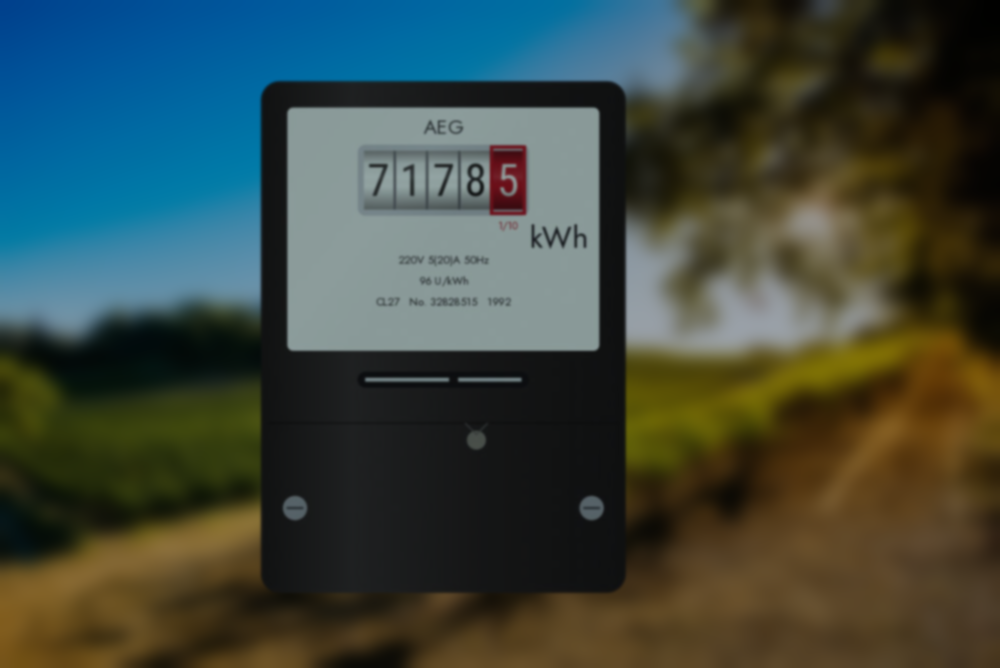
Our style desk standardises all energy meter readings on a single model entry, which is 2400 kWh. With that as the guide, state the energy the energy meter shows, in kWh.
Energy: 7178.5 kWh
